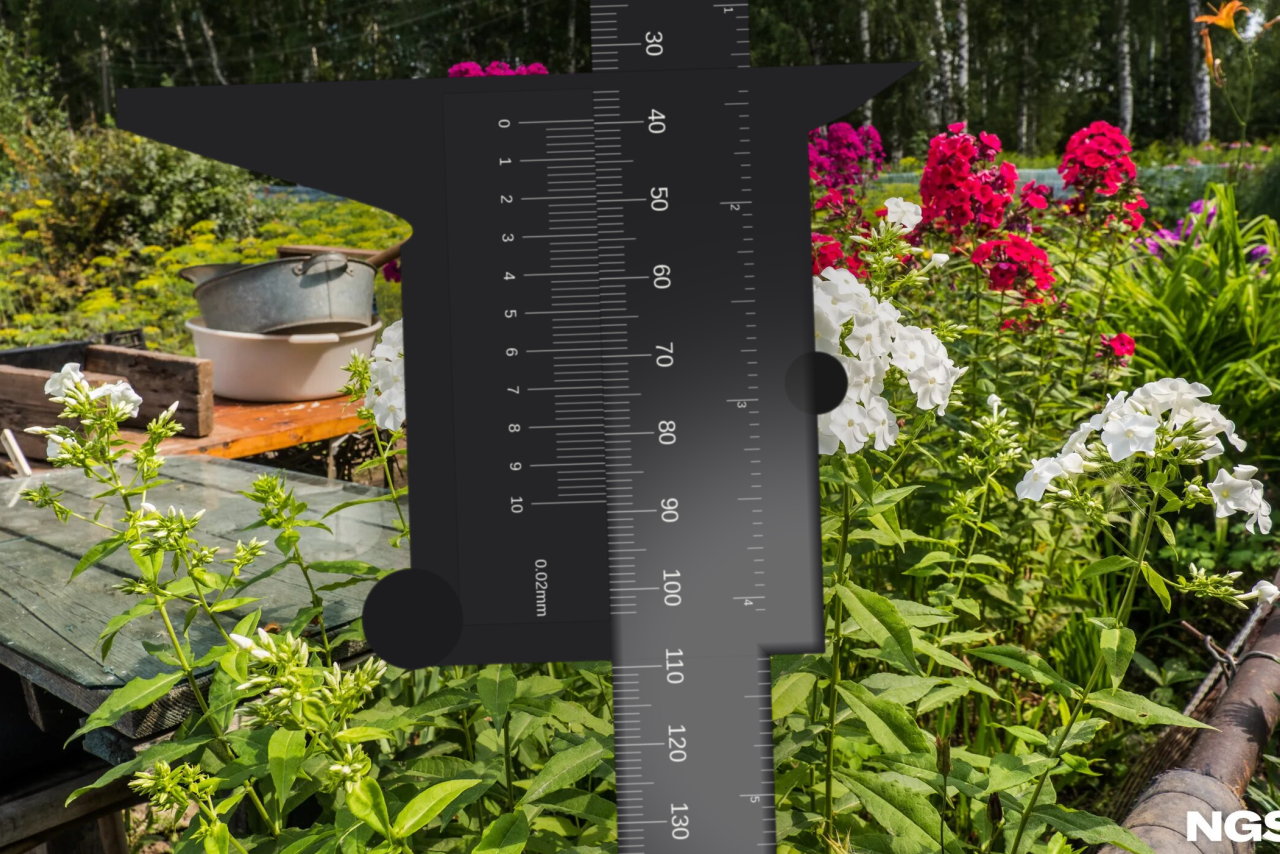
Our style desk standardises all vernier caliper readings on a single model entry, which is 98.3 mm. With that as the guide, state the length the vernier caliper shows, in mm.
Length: 39.6 mm
